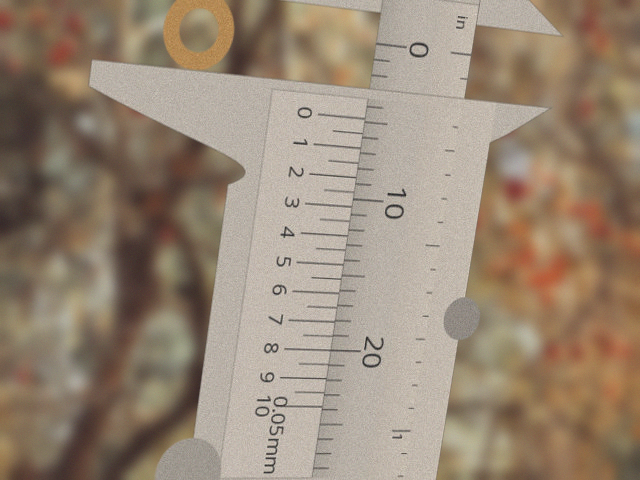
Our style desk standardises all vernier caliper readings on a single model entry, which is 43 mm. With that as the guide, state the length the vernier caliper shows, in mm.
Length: 4.8 mm
